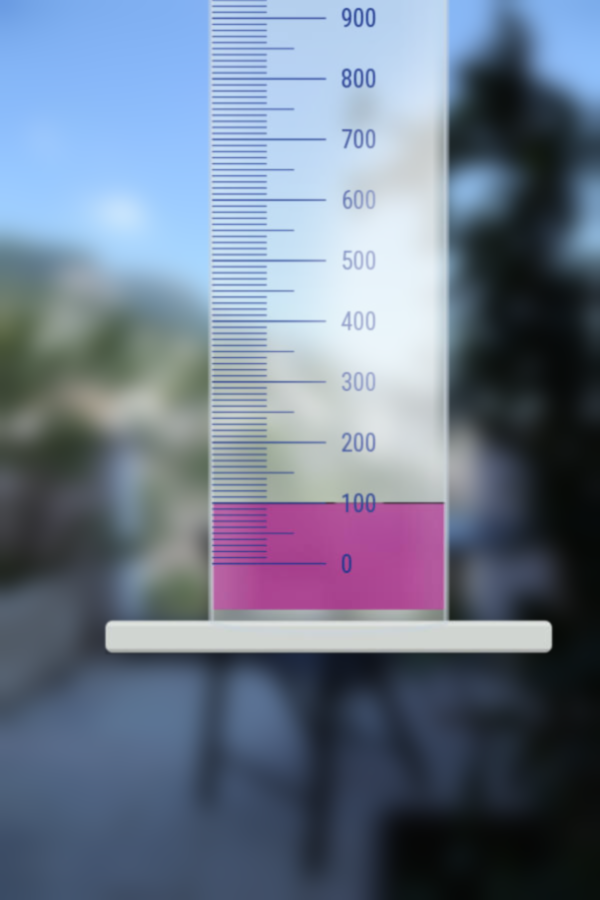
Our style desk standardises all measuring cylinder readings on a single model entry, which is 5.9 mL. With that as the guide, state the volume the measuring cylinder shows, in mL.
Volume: 100 mL
